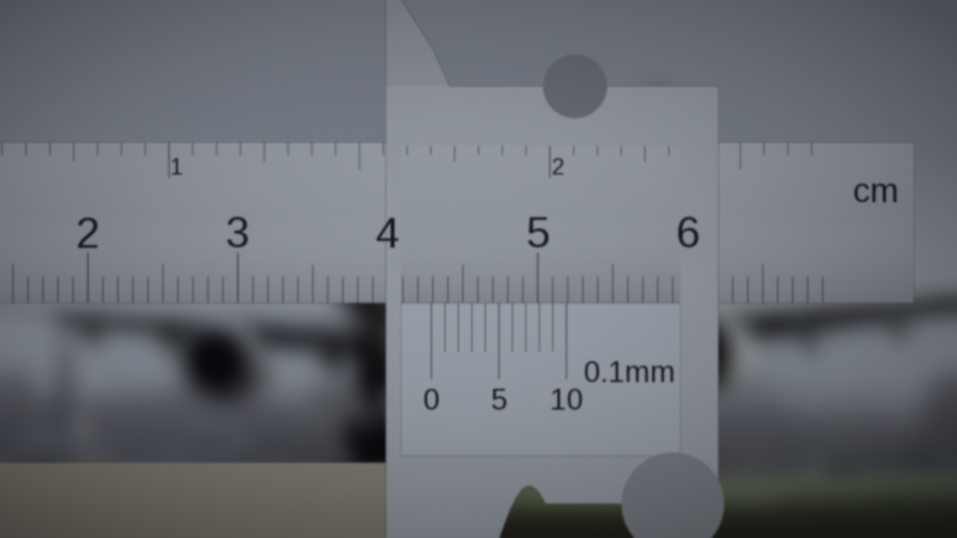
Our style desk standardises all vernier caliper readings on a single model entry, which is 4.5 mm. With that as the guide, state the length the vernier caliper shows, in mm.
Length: 42.9 mm
